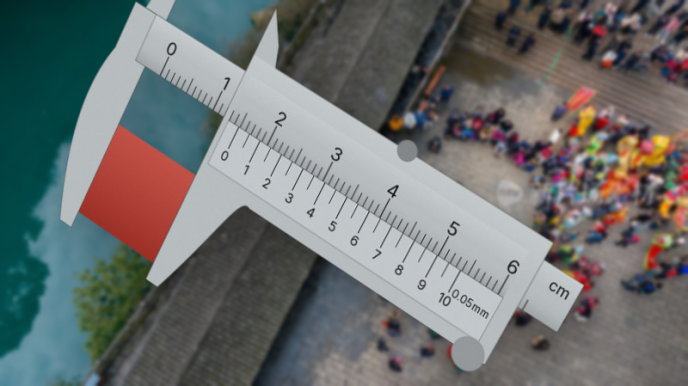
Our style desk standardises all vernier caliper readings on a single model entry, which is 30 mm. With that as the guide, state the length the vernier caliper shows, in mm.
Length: 14.8 mm
